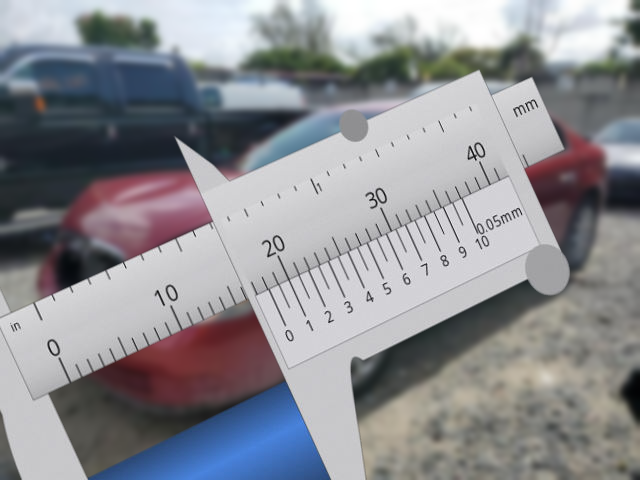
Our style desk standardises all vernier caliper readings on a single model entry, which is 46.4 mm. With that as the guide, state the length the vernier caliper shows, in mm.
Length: 18.1 mm
